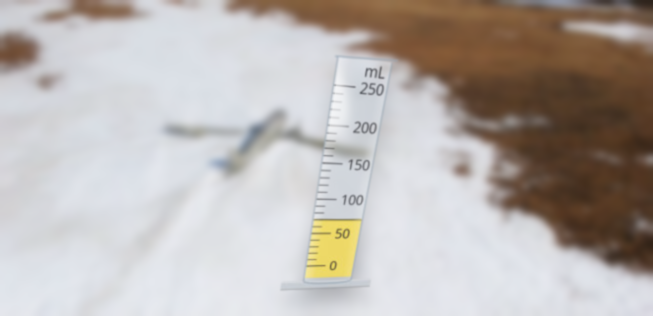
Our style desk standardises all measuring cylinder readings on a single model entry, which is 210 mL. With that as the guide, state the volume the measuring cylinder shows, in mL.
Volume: 70 mL
